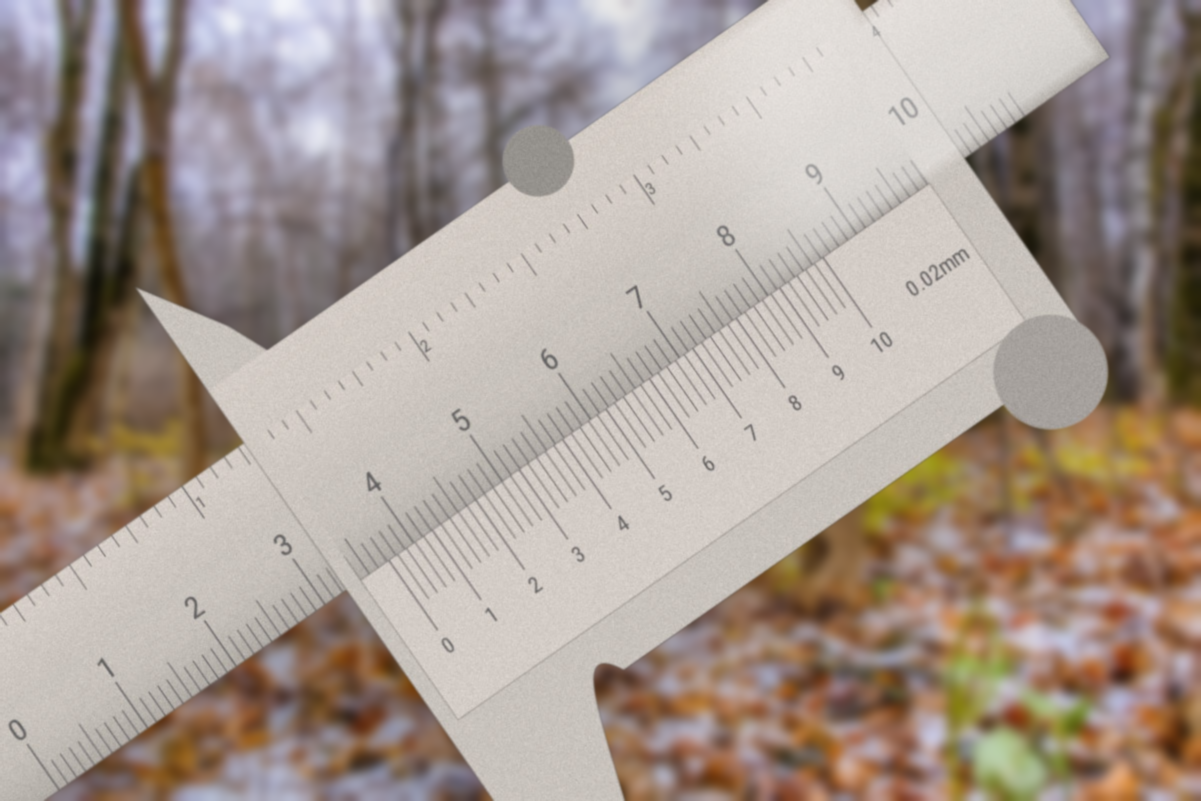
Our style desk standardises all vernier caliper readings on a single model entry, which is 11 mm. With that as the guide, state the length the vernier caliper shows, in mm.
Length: 37.2 mm
